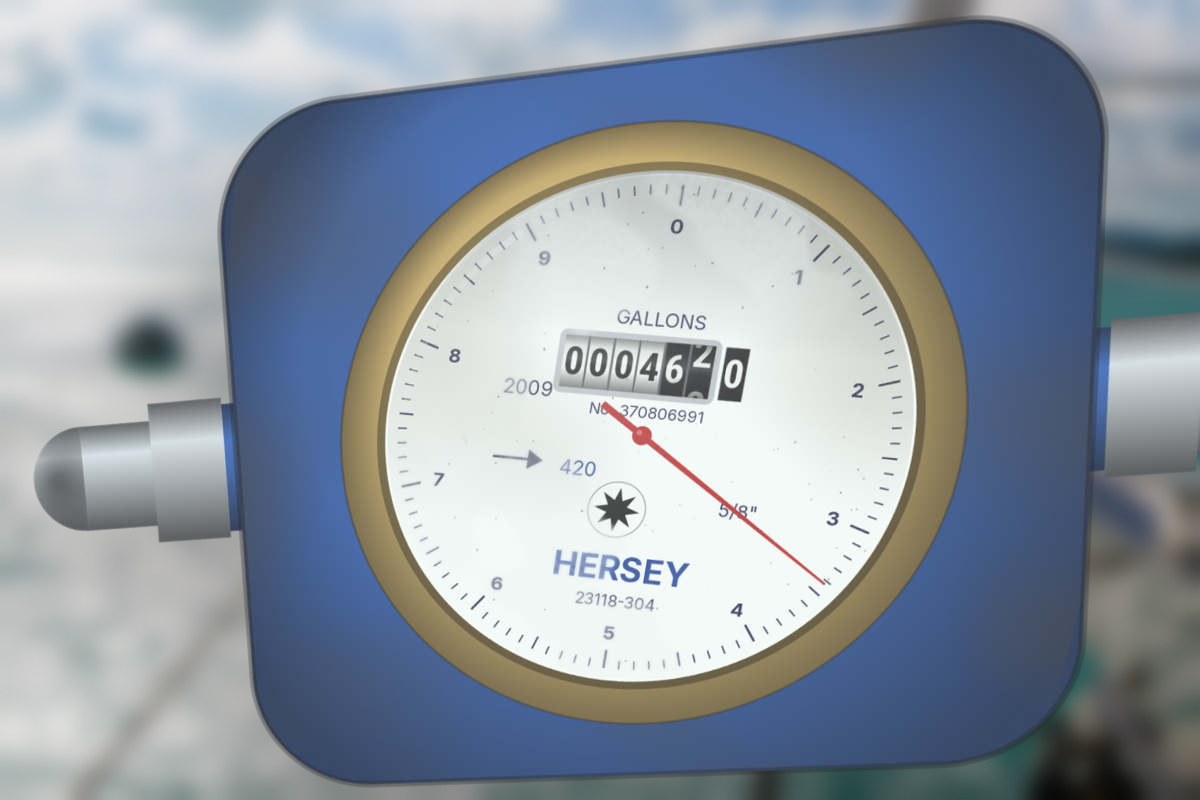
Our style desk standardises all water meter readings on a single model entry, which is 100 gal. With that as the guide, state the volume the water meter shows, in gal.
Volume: 4623.4 gal
